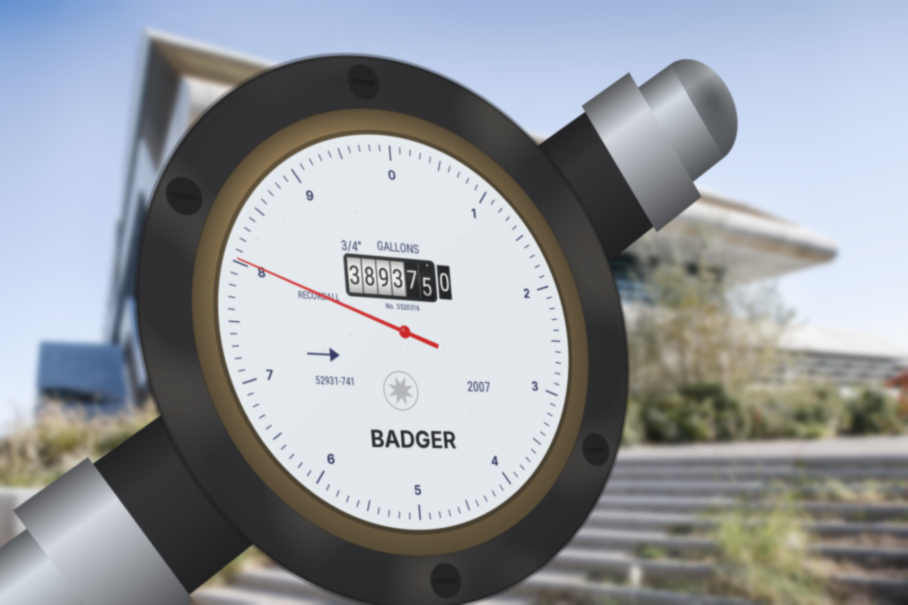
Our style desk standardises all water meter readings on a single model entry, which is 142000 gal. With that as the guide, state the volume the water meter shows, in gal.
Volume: 3893748.0 gal
